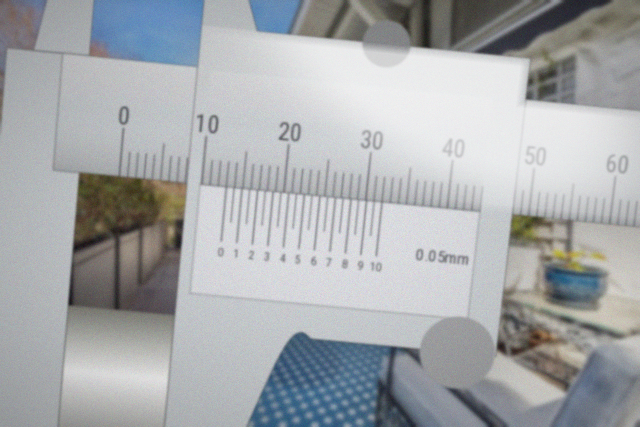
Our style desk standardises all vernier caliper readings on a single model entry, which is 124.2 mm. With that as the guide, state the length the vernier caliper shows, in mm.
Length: 13.0 mm
